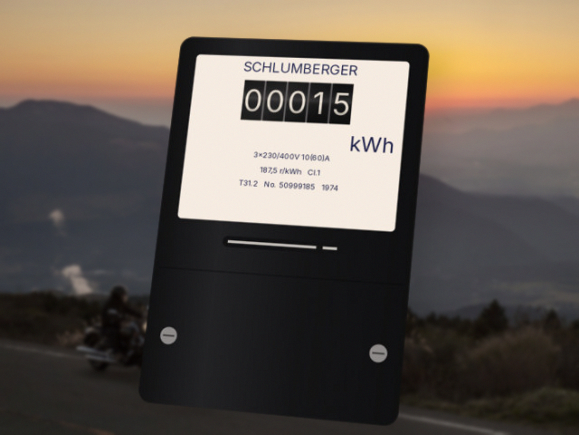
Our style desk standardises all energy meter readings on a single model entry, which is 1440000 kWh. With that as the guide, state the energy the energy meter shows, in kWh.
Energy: 15 kWh
